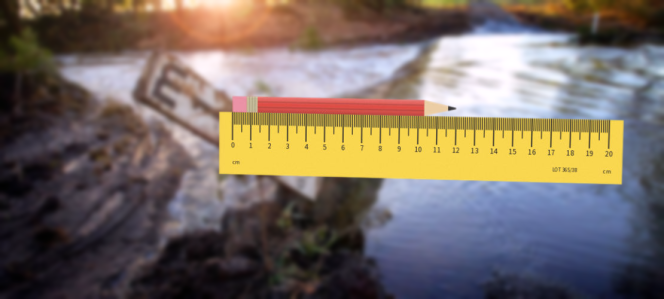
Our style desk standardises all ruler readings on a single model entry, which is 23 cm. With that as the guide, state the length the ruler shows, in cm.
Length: 12 cm
